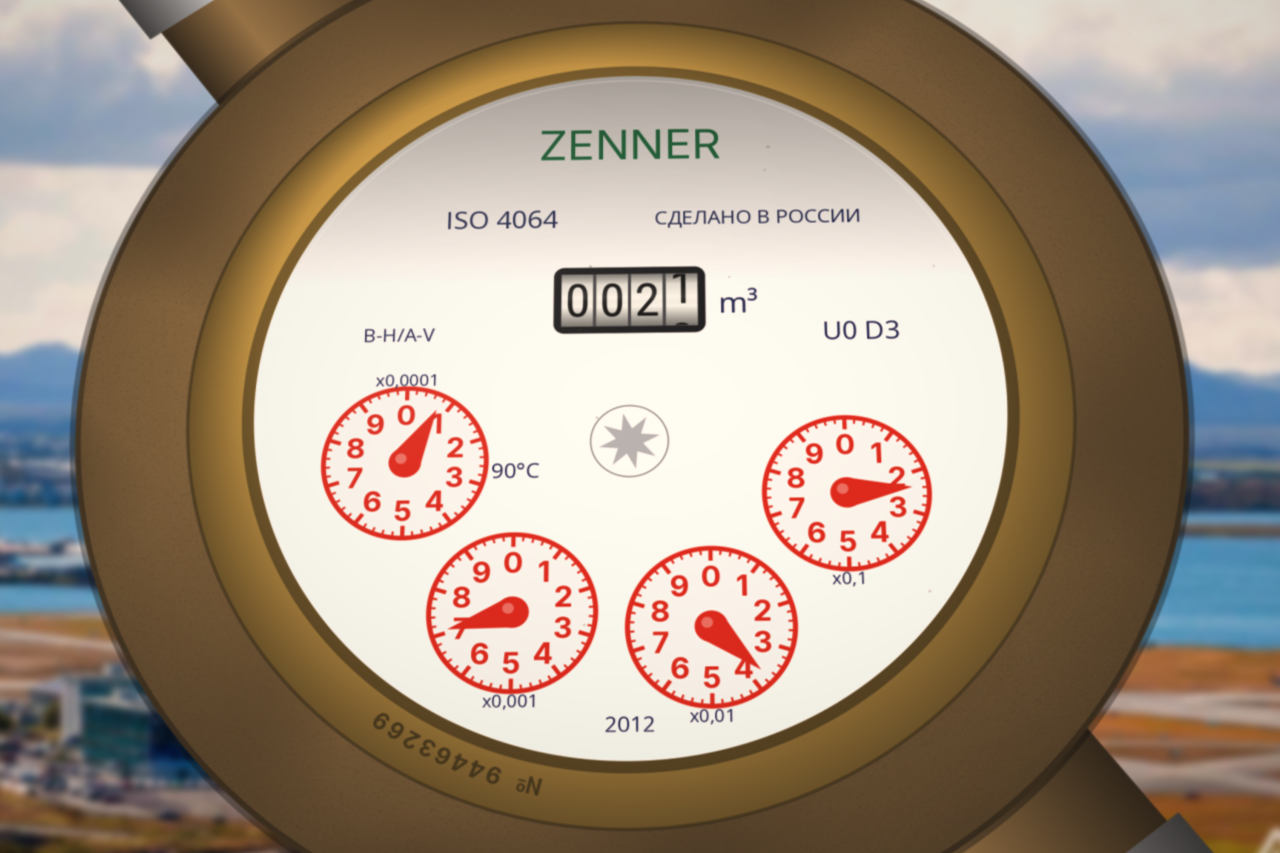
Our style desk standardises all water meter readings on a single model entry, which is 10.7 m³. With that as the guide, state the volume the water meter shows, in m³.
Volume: 21.2370 m³
